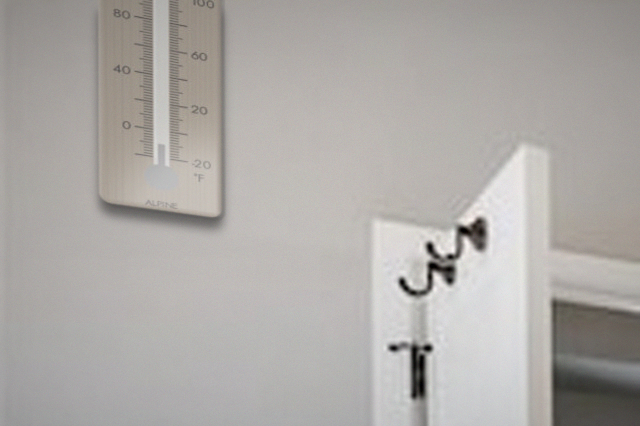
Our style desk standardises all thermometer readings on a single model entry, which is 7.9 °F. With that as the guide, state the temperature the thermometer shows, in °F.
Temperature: -10 °F
